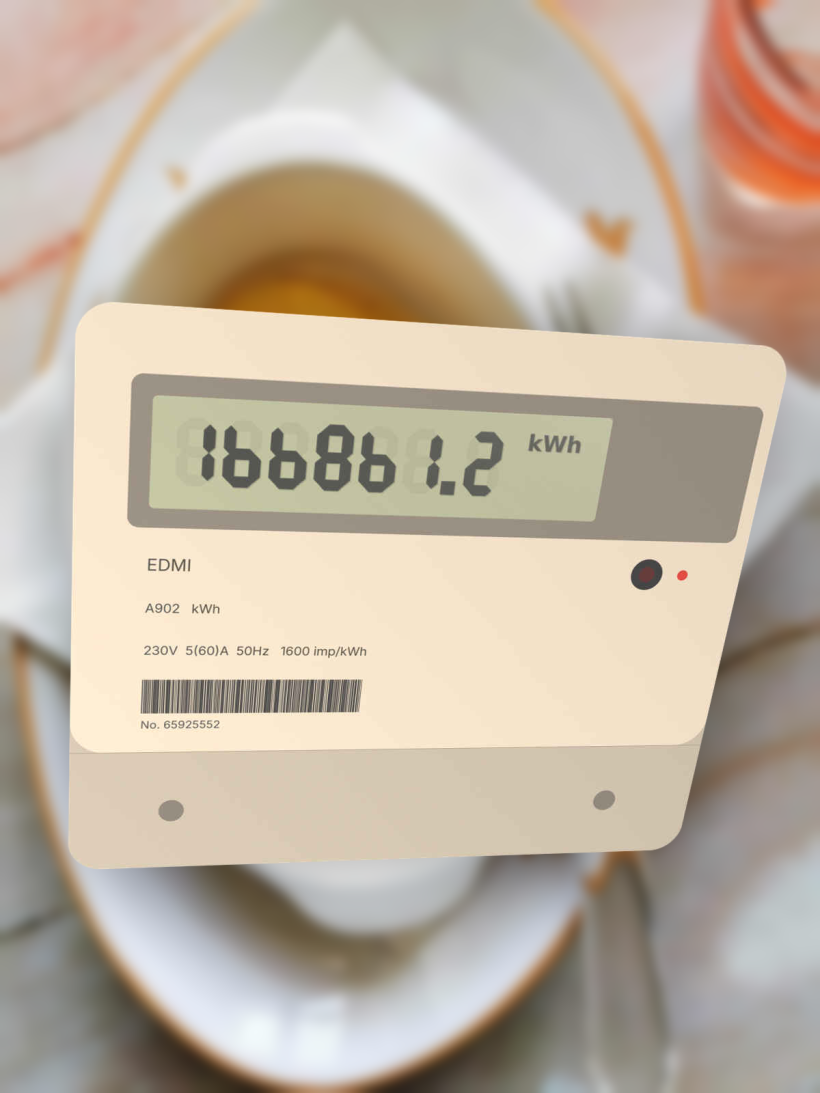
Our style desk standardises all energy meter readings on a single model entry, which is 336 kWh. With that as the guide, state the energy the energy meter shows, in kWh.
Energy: 166861.2 kWh
